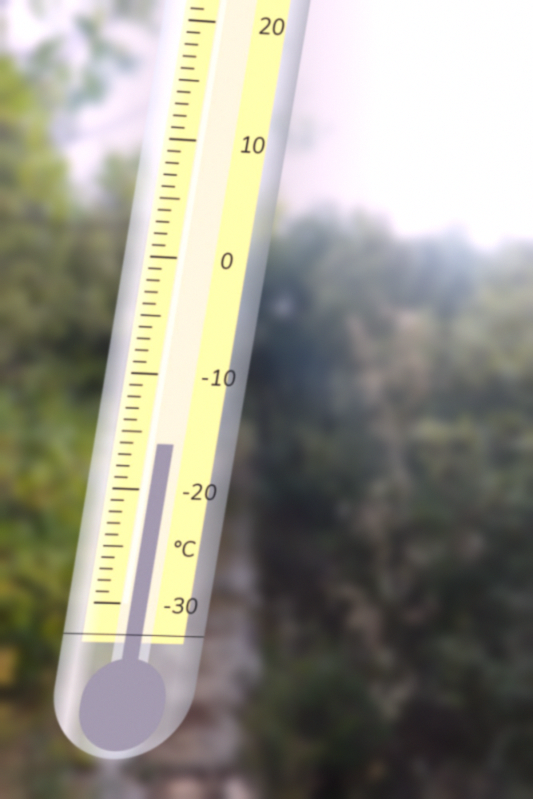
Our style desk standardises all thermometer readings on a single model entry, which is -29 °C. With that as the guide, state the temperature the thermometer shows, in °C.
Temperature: -16 °C
